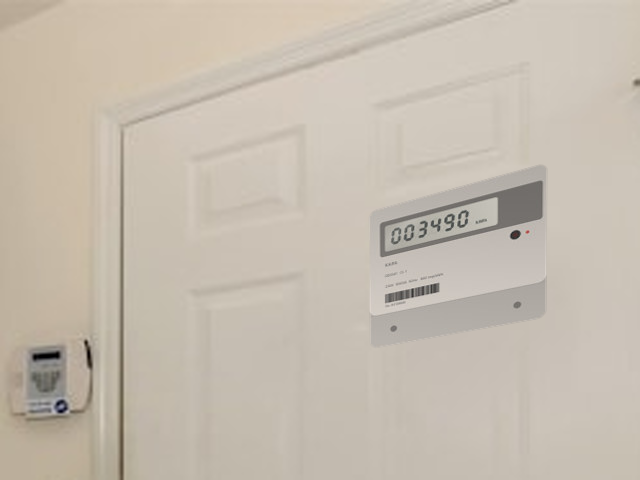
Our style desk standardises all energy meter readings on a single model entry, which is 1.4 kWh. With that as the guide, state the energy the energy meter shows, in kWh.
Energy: 3490 kWh
